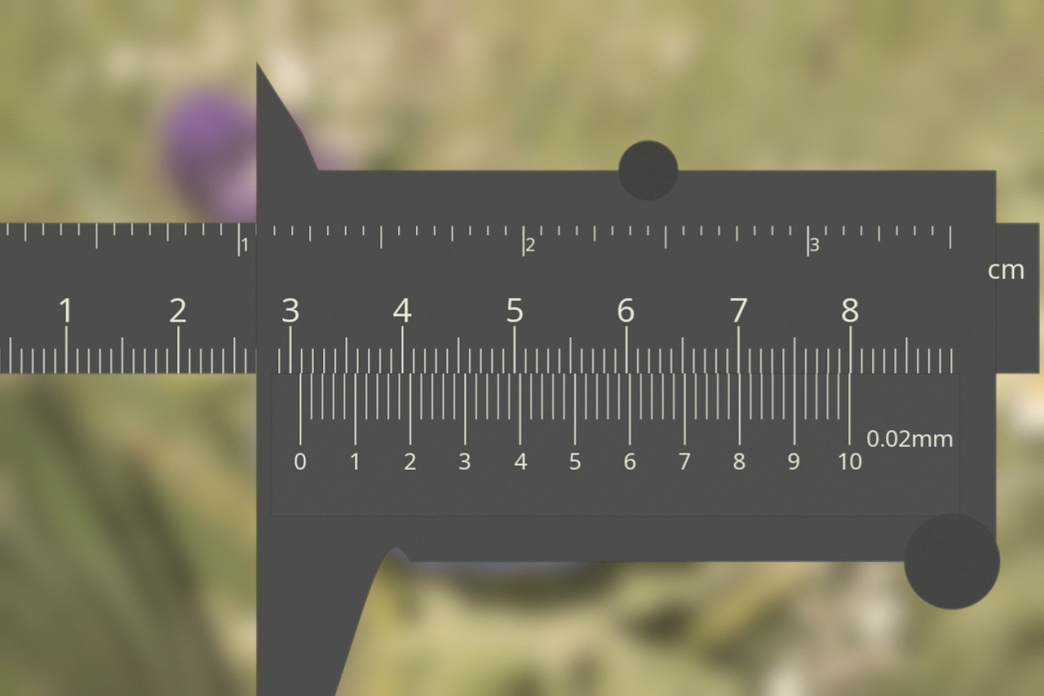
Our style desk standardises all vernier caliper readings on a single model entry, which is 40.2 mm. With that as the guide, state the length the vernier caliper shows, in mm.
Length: 30.9 mm
